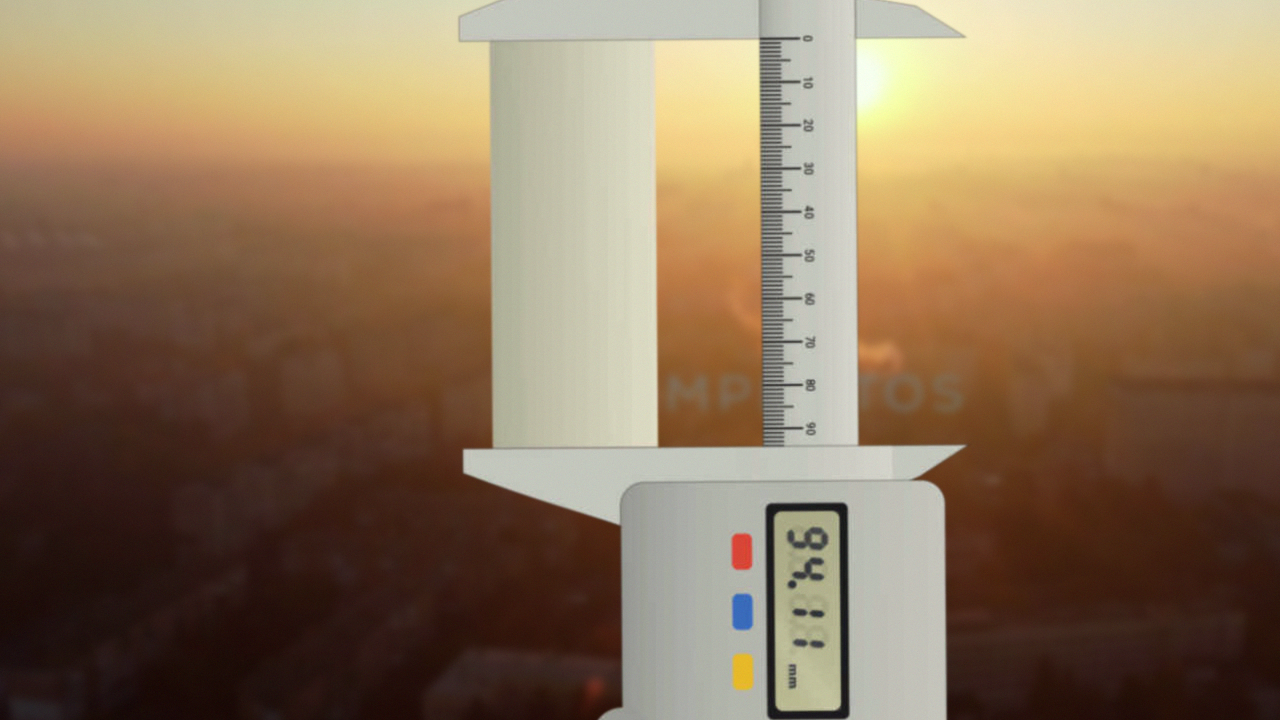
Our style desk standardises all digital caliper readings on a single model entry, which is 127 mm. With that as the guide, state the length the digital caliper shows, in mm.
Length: 94.11 mm
